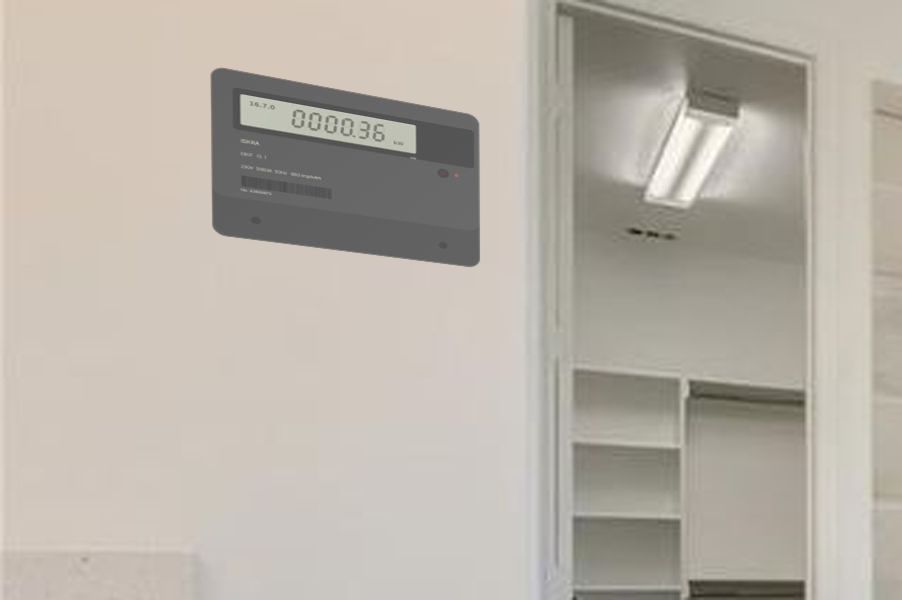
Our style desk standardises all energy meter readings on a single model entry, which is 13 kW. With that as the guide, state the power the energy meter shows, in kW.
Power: 0.36 kW
